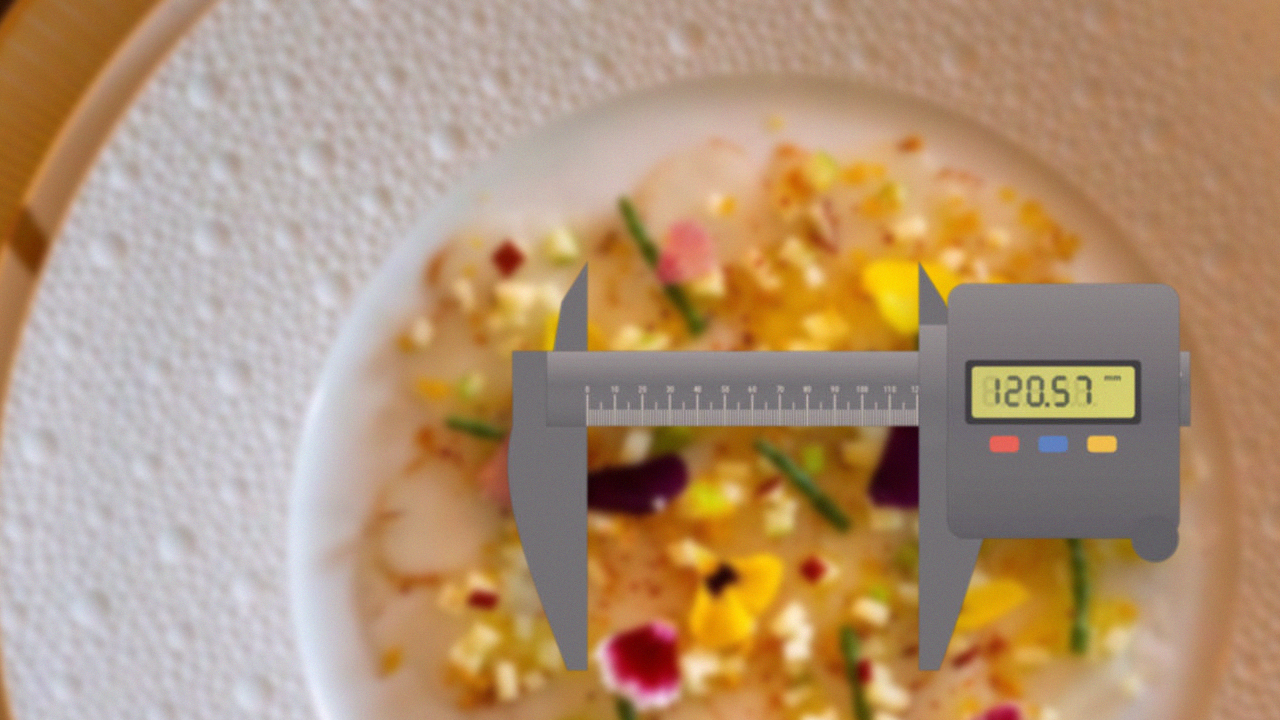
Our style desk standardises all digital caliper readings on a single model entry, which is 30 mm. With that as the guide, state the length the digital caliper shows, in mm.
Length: 120.57 mm
